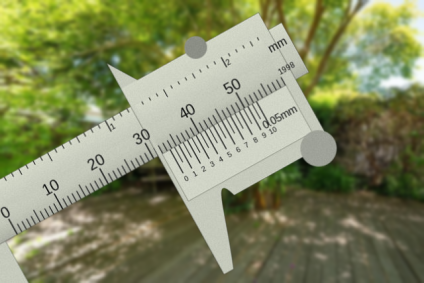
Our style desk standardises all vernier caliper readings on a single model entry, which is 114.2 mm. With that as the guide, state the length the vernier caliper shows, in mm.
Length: 33.6 mm
